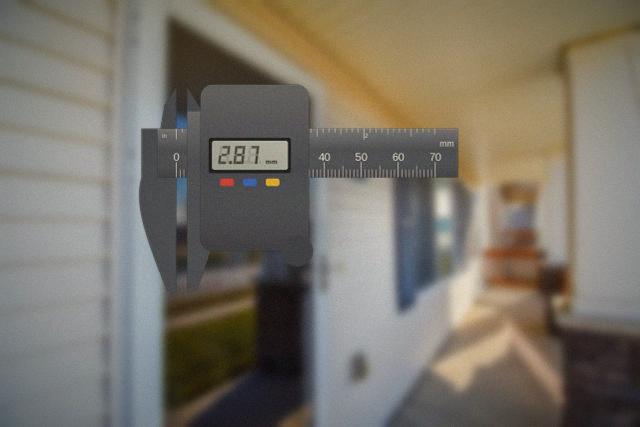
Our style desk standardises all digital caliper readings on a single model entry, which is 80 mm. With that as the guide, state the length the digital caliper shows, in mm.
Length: 2.87 mm
